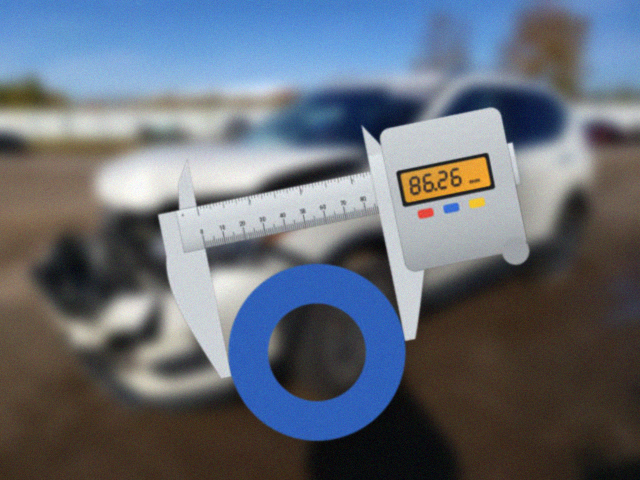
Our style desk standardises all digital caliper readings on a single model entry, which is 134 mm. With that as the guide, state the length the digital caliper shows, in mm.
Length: 86.26 mm
